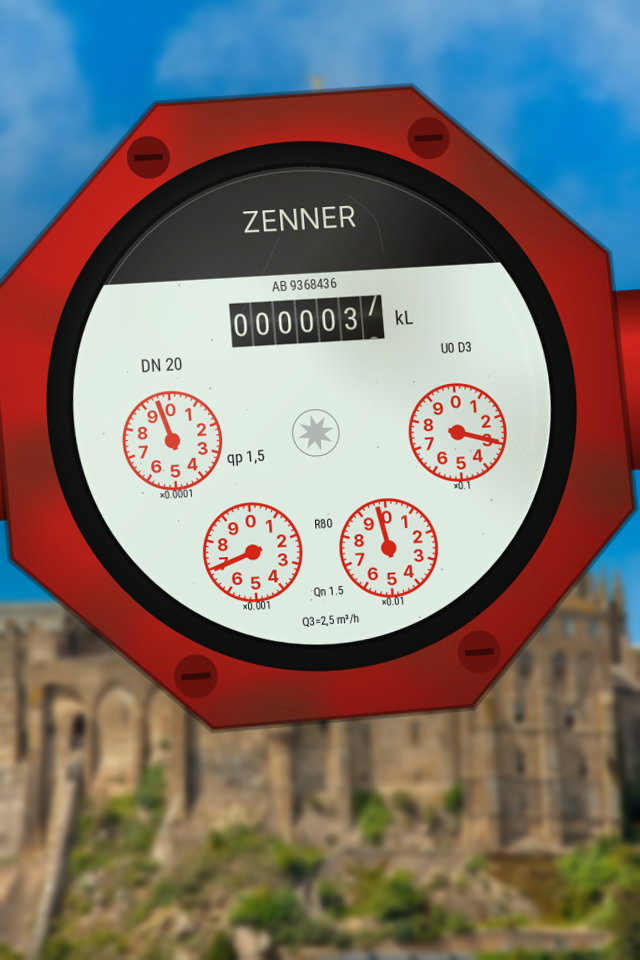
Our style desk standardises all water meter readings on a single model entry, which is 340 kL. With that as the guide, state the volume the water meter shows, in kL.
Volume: 37.2969 kL
